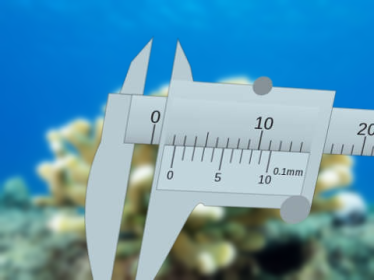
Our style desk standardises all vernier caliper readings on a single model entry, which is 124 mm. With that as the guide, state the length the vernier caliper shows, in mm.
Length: 2.2 mm
